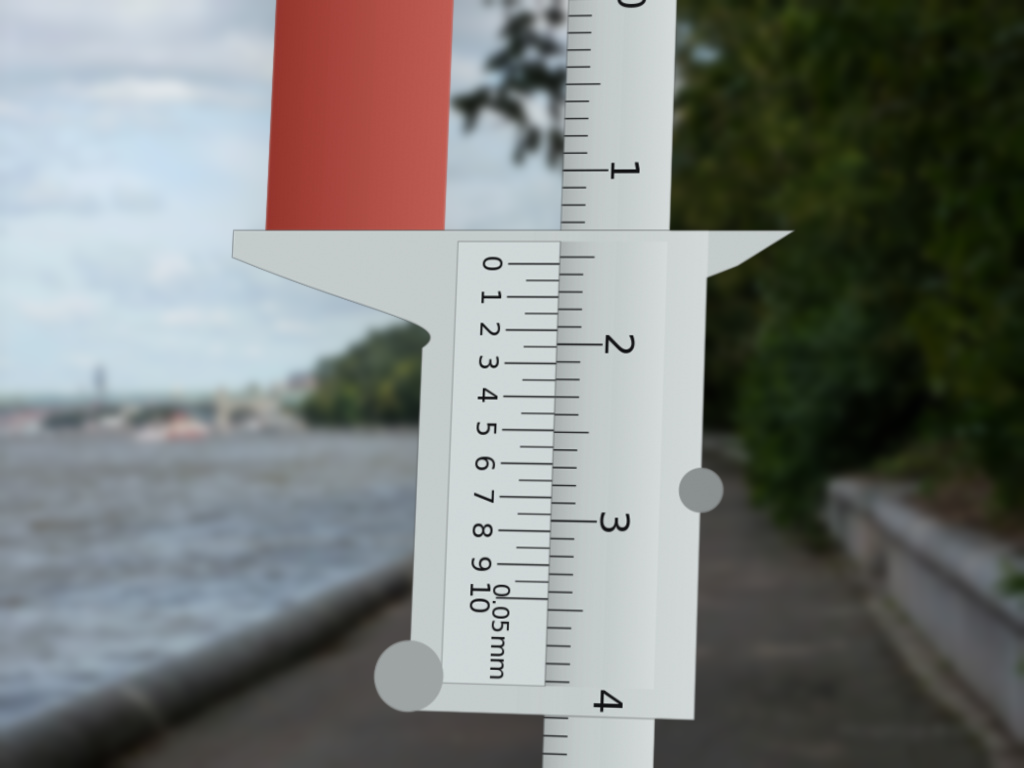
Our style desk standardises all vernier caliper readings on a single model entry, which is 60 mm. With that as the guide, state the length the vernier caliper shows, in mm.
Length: 15.4 mm
